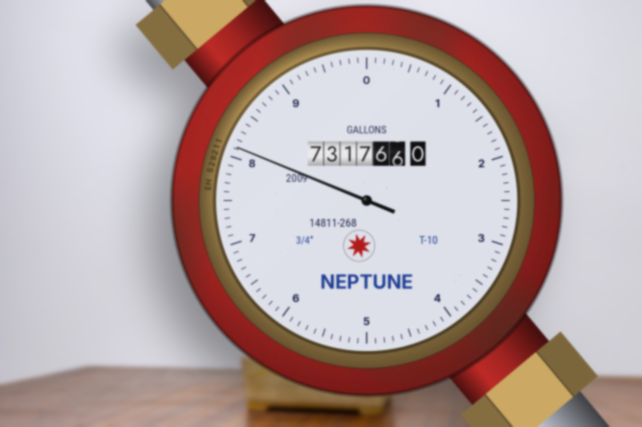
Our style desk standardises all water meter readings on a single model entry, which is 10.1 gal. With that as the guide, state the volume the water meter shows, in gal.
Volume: 7317658.1 gal
